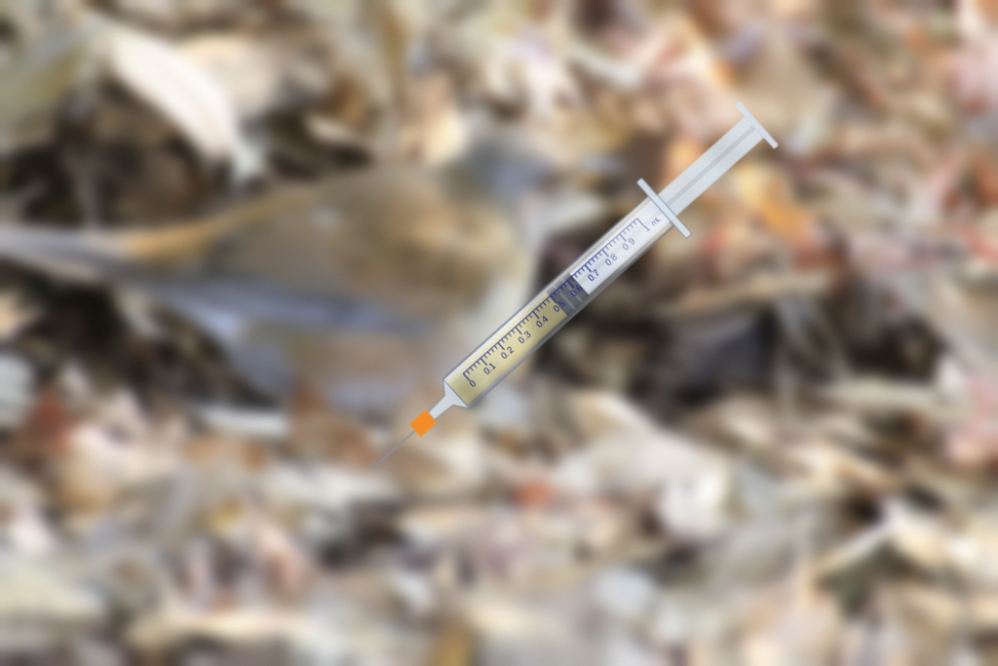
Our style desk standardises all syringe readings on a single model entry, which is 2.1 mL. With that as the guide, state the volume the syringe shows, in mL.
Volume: 0.5 mL
